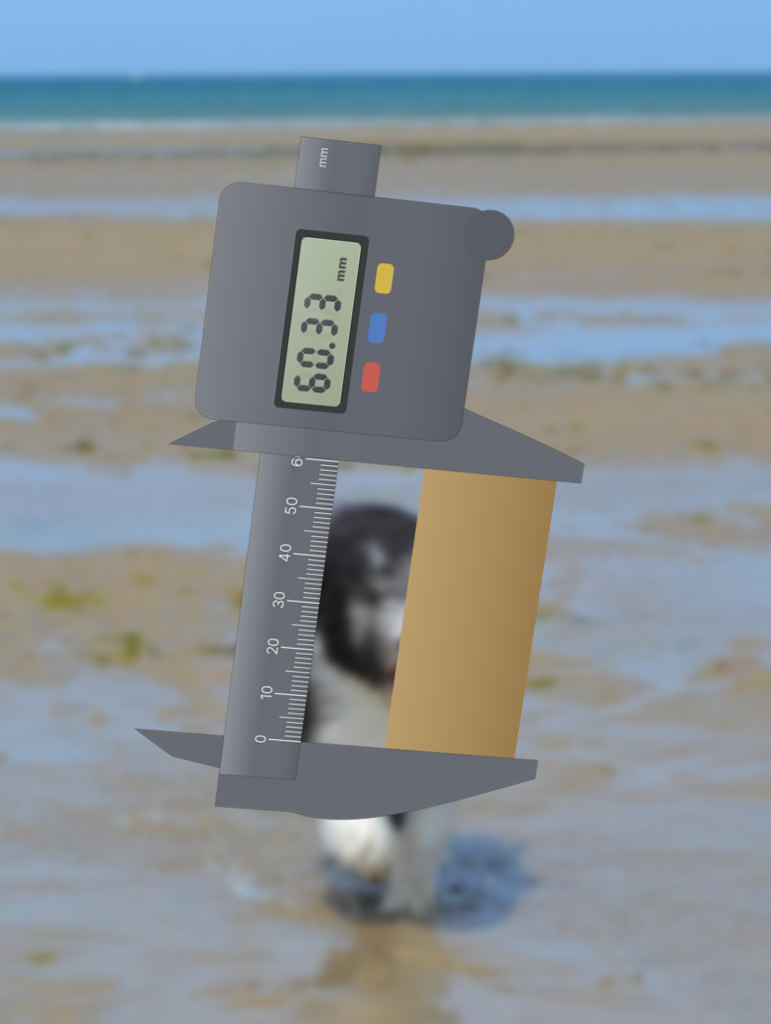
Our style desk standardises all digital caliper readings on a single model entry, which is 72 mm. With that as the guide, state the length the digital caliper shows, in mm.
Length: 60.33 mm
